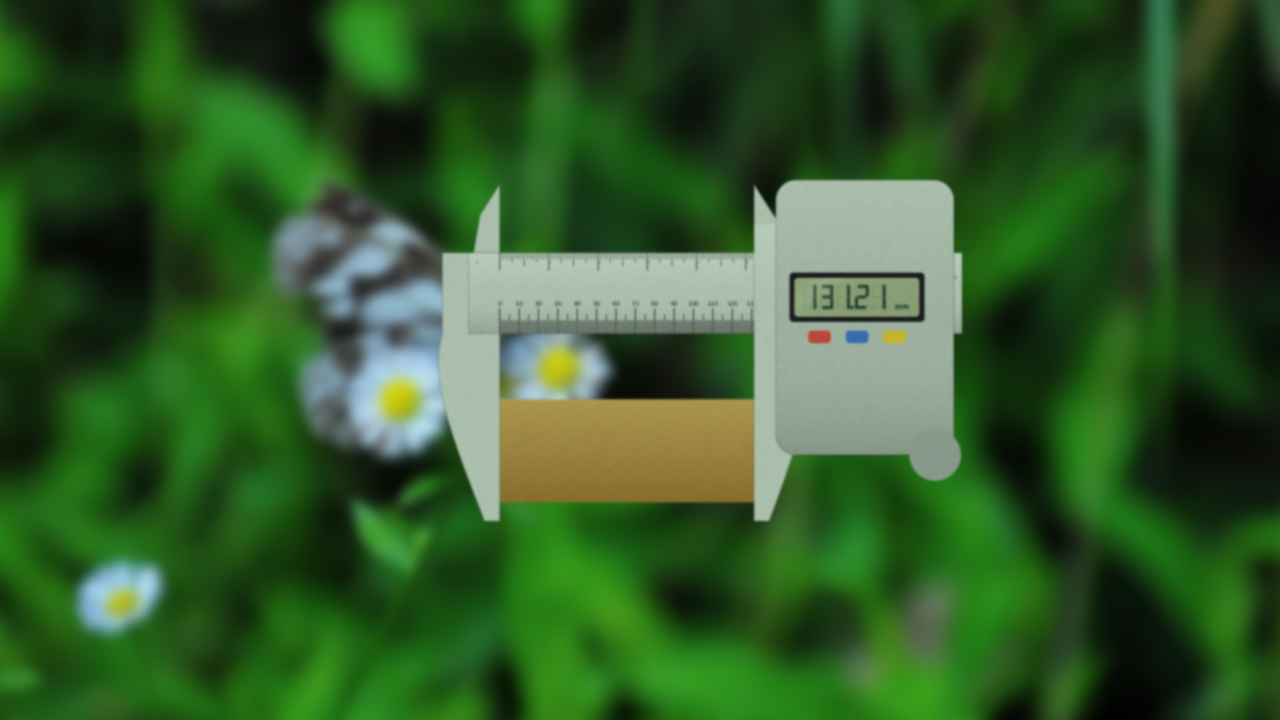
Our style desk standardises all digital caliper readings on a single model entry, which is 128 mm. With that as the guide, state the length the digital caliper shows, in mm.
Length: 131.21 mm
